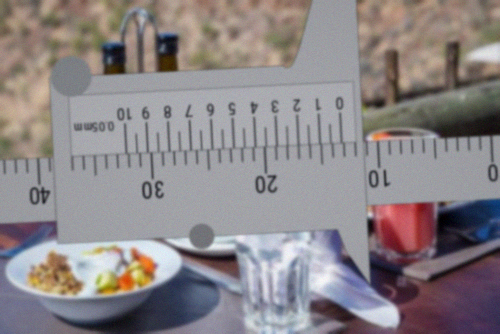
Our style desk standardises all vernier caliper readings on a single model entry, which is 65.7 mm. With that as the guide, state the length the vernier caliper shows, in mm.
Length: 13.2 mm
